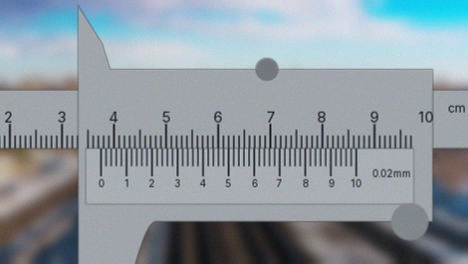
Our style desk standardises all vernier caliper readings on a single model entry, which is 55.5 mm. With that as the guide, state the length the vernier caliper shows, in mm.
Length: 37.5 mm
